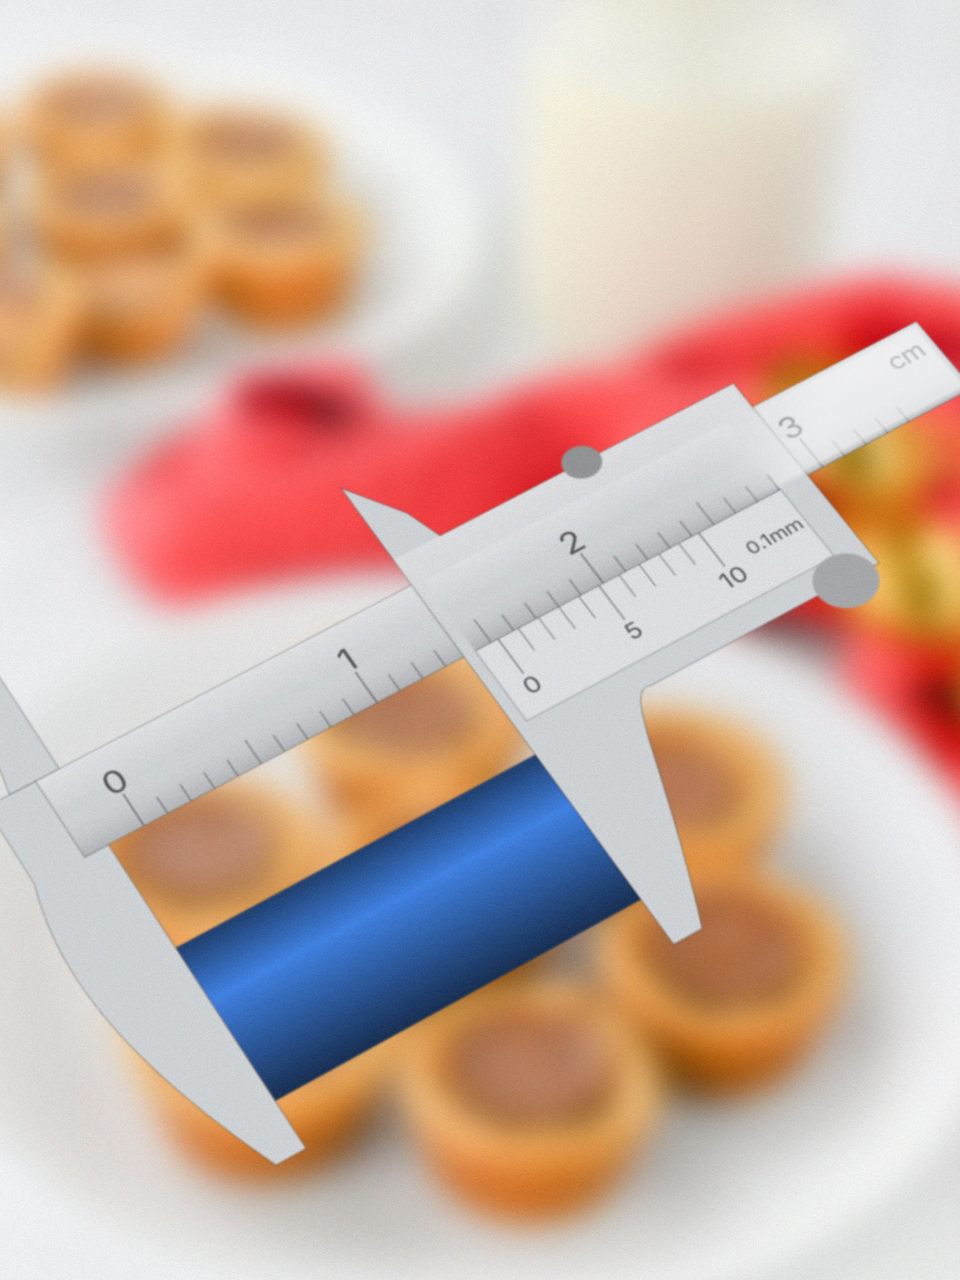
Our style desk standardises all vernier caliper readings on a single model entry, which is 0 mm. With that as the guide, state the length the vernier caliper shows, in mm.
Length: 15.3 mm
